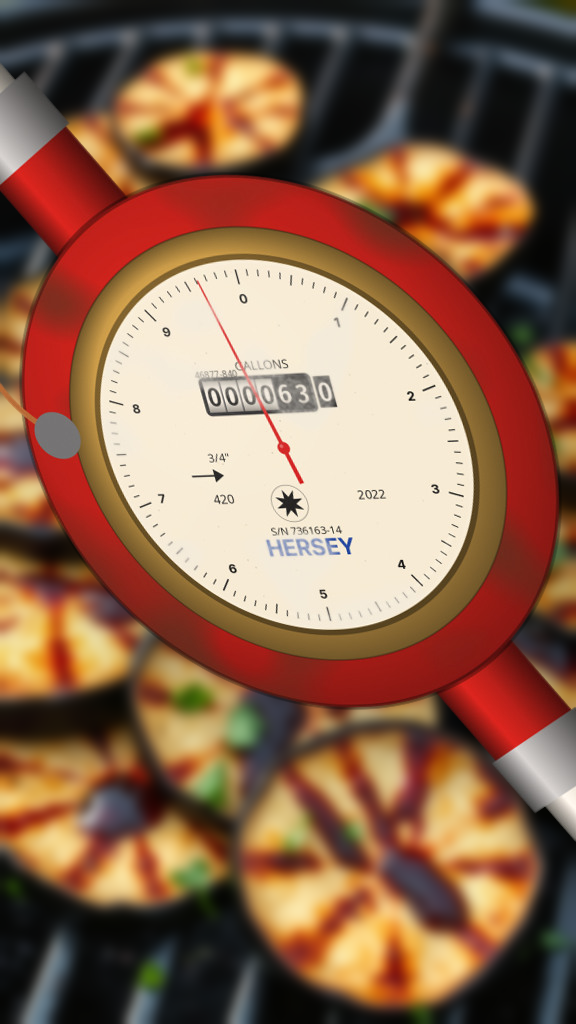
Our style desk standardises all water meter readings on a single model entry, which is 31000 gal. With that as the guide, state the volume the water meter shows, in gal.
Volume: 629.6 gal
